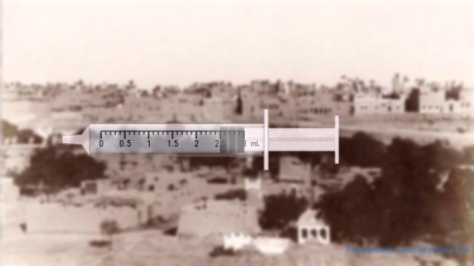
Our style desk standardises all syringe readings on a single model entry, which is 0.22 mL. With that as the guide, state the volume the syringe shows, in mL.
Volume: 2.5 mL
